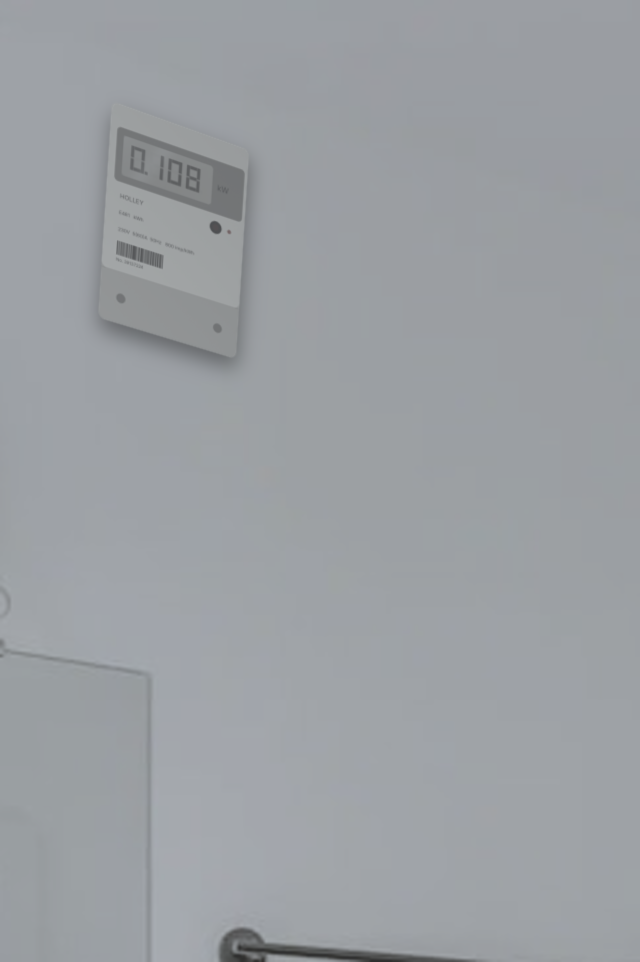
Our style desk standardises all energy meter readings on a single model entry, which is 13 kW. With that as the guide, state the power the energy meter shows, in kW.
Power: 0.108 kW
